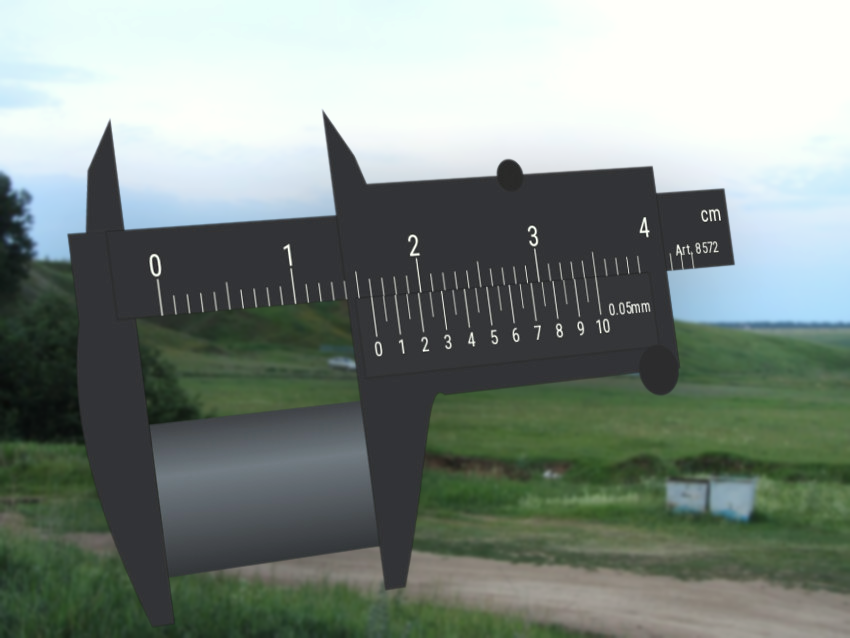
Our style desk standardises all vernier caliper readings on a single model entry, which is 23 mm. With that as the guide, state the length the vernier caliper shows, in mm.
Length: 16.0 mm
